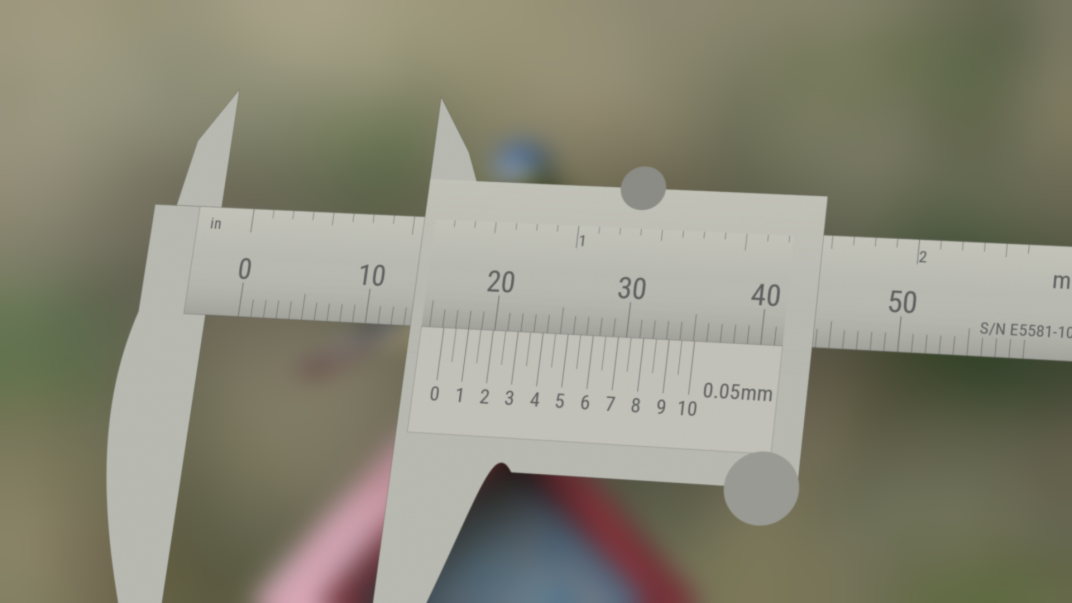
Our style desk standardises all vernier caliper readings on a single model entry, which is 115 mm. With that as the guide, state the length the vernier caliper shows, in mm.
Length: 16.1 mm
